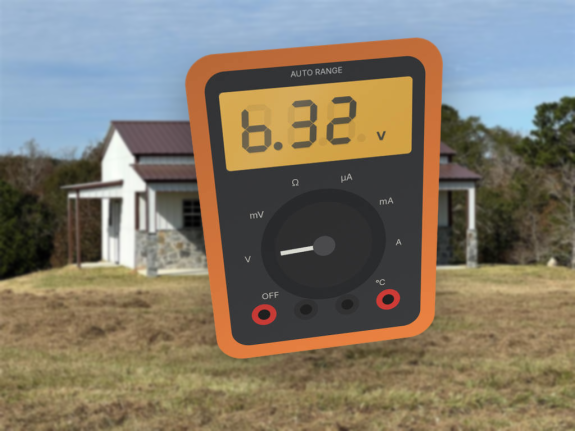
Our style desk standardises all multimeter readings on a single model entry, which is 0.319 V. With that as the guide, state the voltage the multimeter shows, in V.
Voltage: 6.32 V
